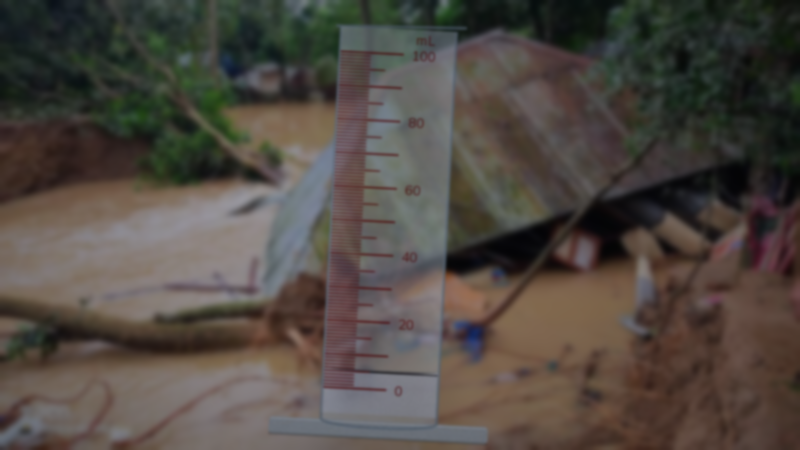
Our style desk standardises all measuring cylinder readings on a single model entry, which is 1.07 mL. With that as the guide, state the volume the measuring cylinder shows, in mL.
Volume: 5 mL
